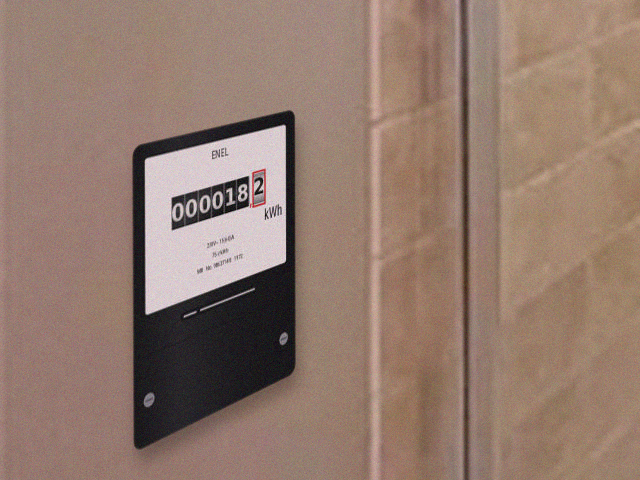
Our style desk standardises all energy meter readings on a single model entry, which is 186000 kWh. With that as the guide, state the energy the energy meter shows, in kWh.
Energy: 18.2 kWh
